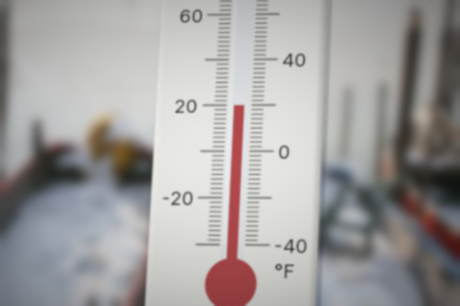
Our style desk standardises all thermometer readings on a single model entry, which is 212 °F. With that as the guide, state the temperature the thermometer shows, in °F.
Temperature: 20 °F
